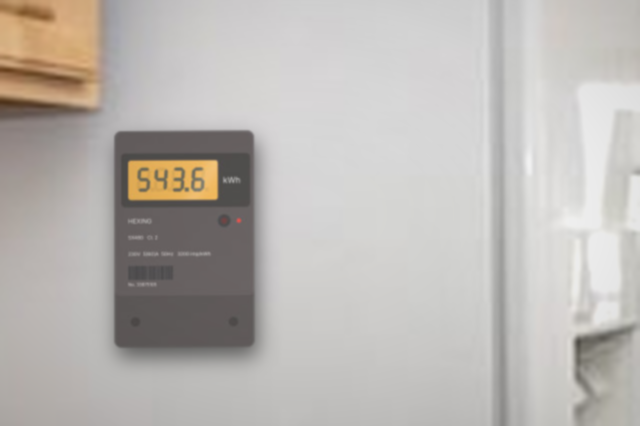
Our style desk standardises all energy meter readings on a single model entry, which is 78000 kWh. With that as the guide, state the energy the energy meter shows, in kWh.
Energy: 543.6 kWh
